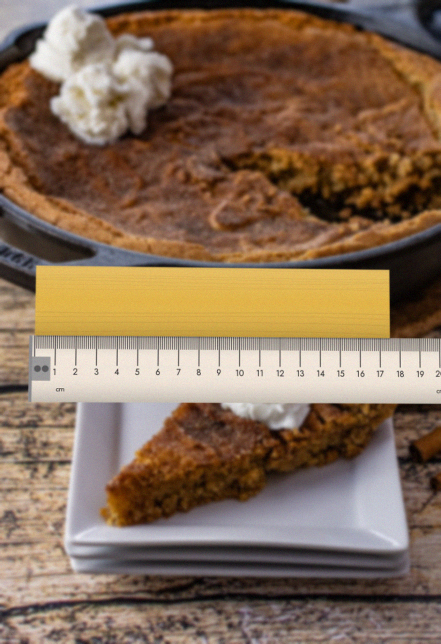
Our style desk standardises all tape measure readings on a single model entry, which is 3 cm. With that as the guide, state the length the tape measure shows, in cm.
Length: 17.5 cm
